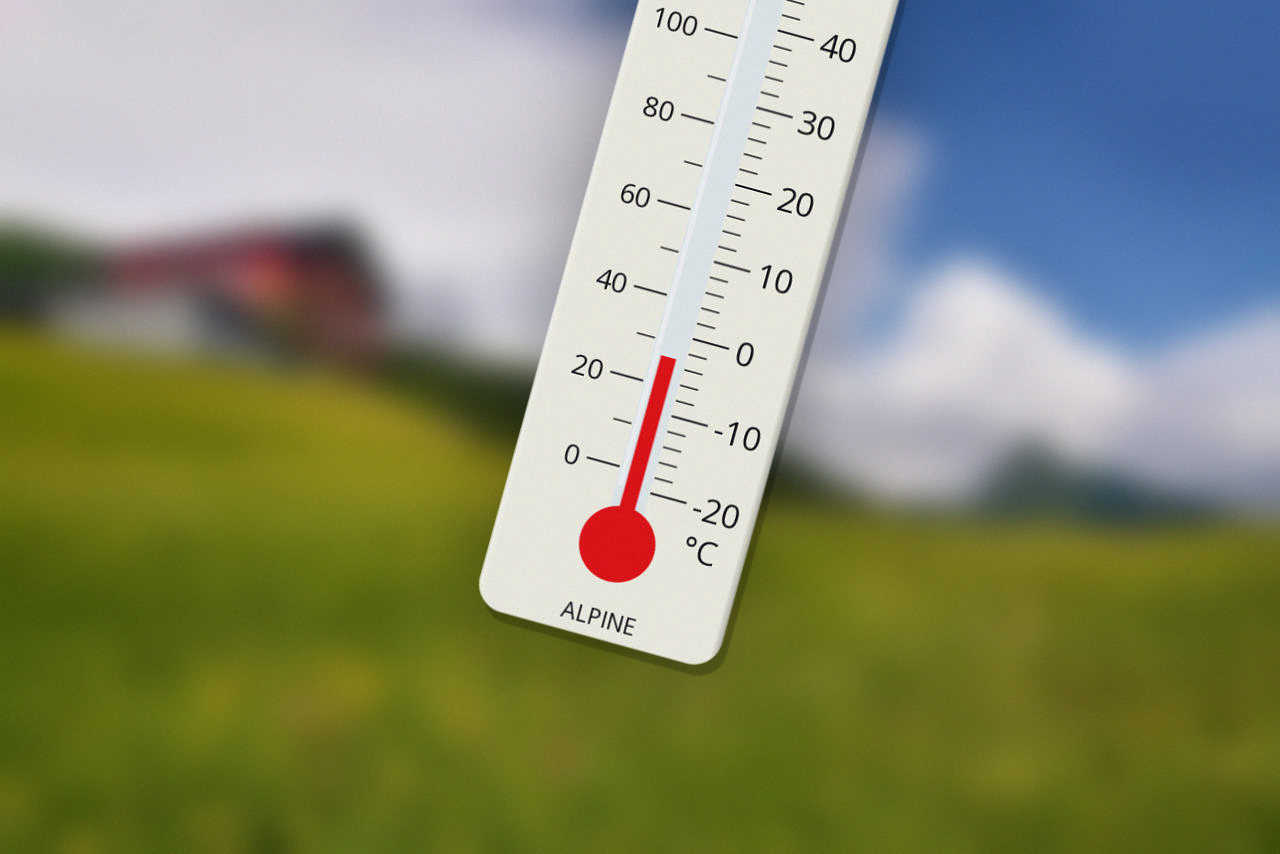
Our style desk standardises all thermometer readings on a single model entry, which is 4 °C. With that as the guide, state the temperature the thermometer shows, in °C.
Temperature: -3 °C
